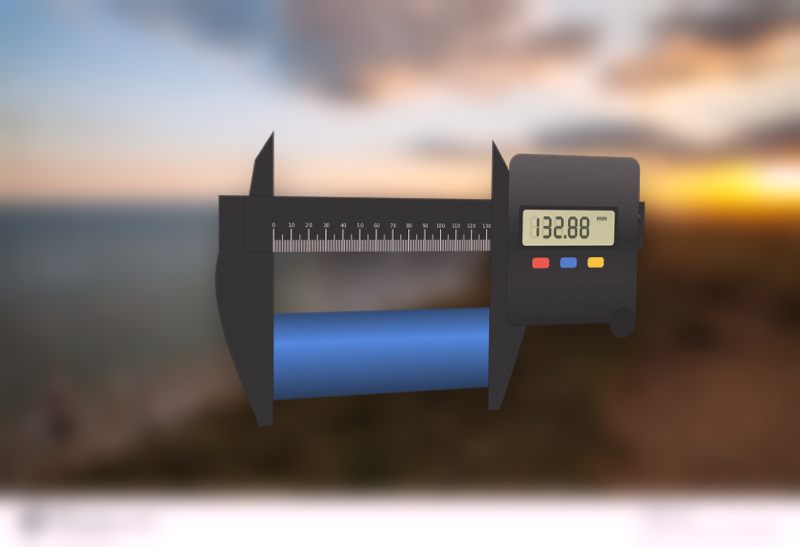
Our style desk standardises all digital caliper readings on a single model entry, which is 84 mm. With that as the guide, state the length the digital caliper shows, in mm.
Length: 132.88 mm
